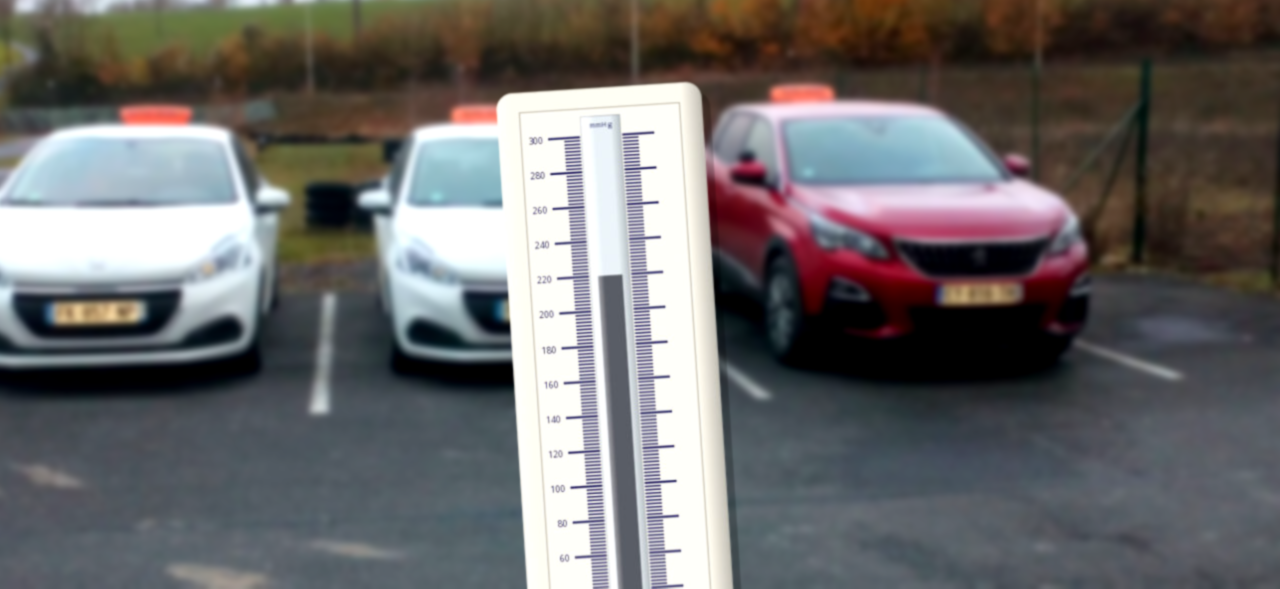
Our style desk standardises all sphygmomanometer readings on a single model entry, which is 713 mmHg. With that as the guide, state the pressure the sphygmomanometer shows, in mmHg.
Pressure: 220 mmHg
